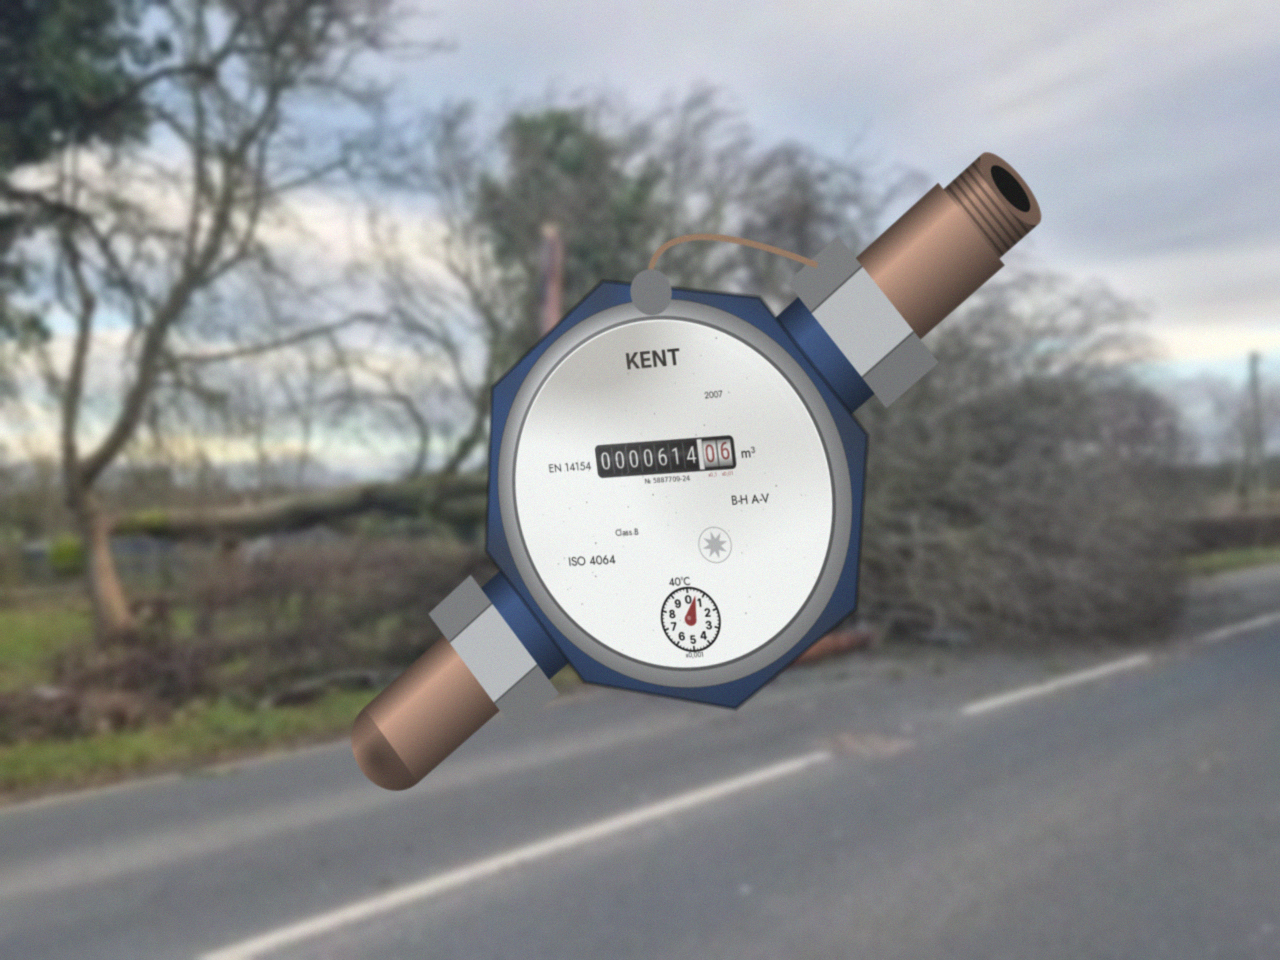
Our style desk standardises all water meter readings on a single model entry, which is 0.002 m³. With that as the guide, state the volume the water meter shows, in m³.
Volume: 614.060 m³
